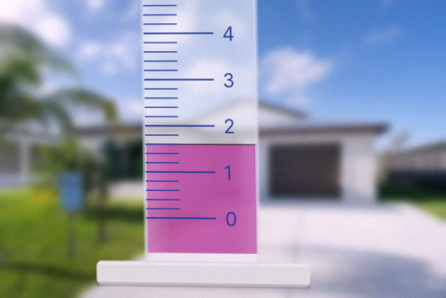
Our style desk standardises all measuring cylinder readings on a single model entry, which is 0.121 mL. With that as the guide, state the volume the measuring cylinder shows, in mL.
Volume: 1.6 mL
